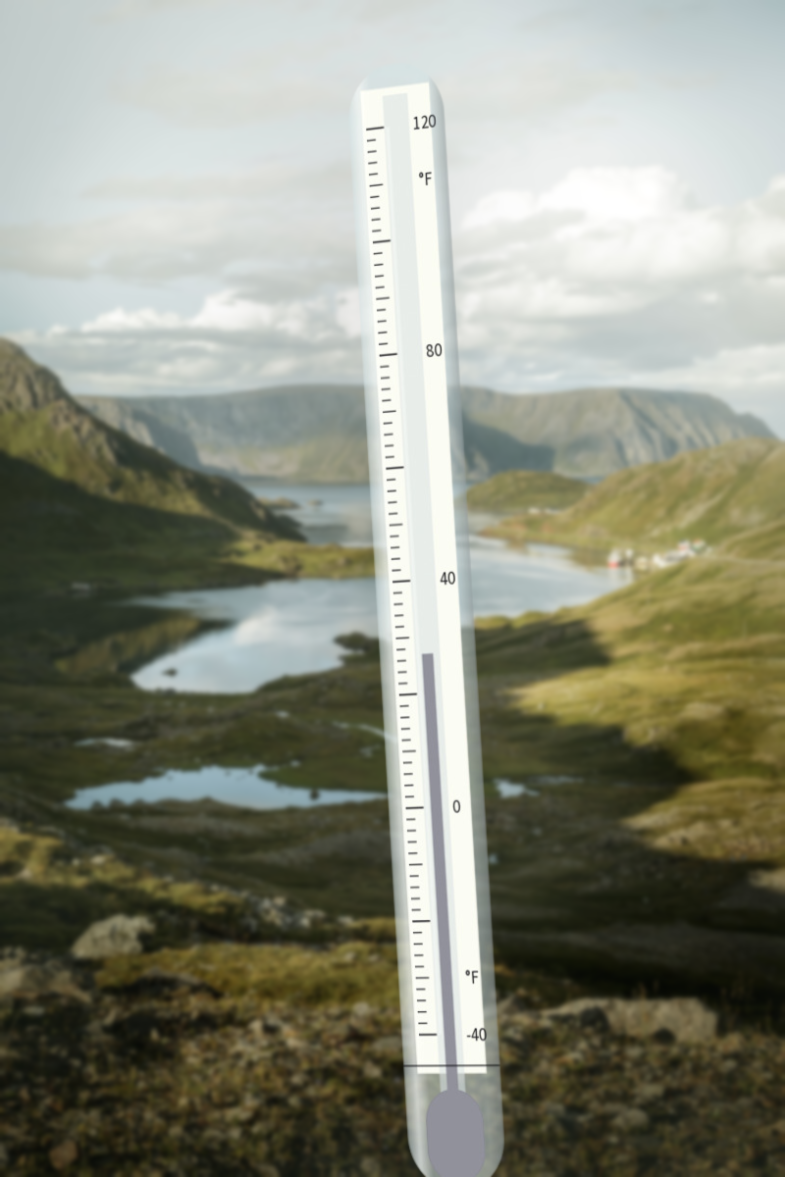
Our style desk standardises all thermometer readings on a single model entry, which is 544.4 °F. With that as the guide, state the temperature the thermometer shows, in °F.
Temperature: 27 °F
